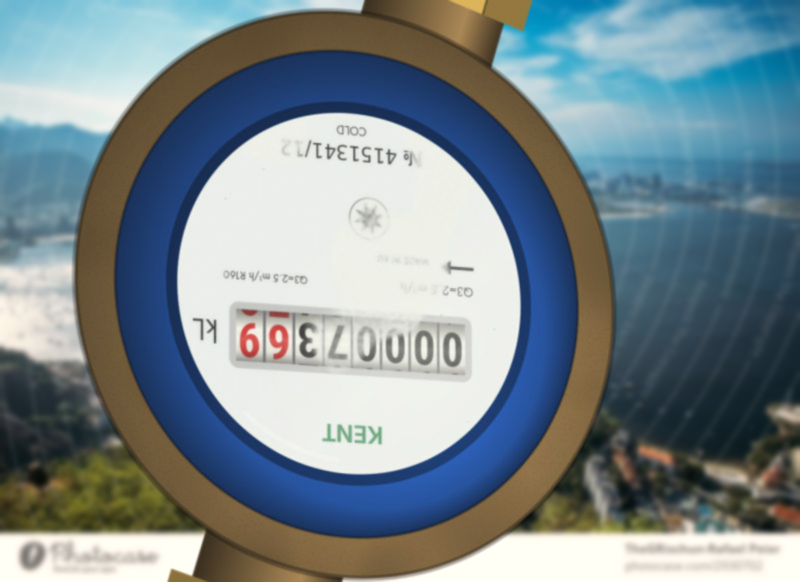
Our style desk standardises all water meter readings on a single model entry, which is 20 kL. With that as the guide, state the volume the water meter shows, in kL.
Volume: 73.69 kL
